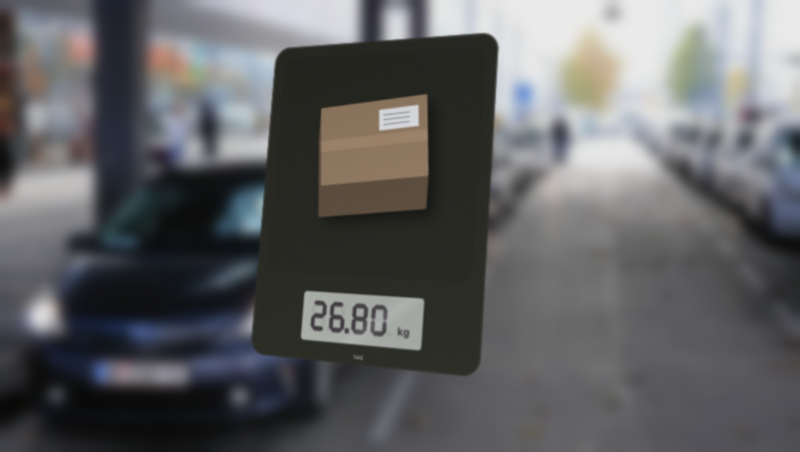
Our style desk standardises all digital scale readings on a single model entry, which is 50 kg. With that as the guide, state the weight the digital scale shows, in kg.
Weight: 26.80 kg
